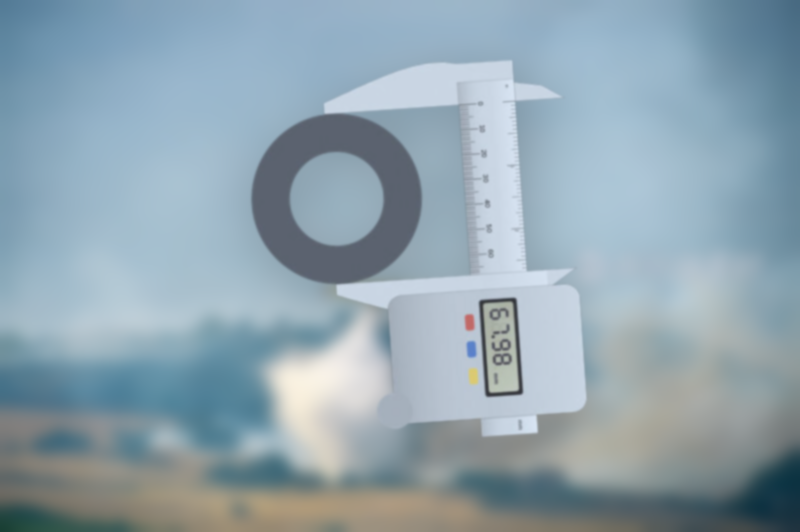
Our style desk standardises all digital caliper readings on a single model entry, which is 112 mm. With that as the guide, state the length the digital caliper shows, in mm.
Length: 67.98 mm
